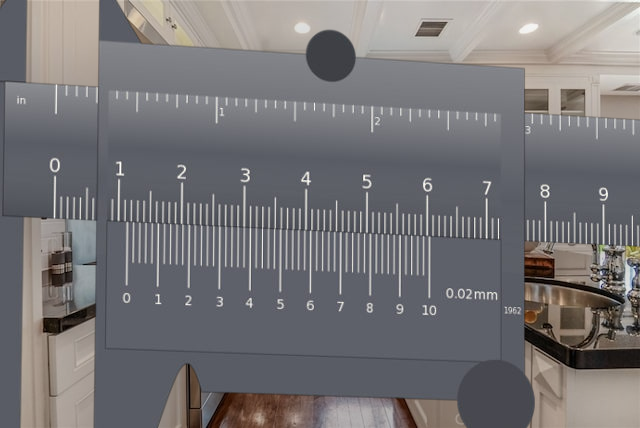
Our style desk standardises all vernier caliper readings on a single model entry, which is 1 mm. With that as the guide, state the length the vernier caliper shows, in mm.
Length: 11.4 mm
